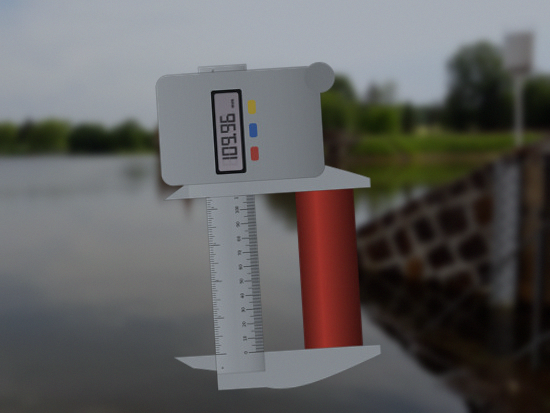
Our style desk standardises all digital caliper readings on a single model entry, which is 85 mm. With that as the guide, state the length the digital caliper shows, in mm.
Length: 109.96 mm
